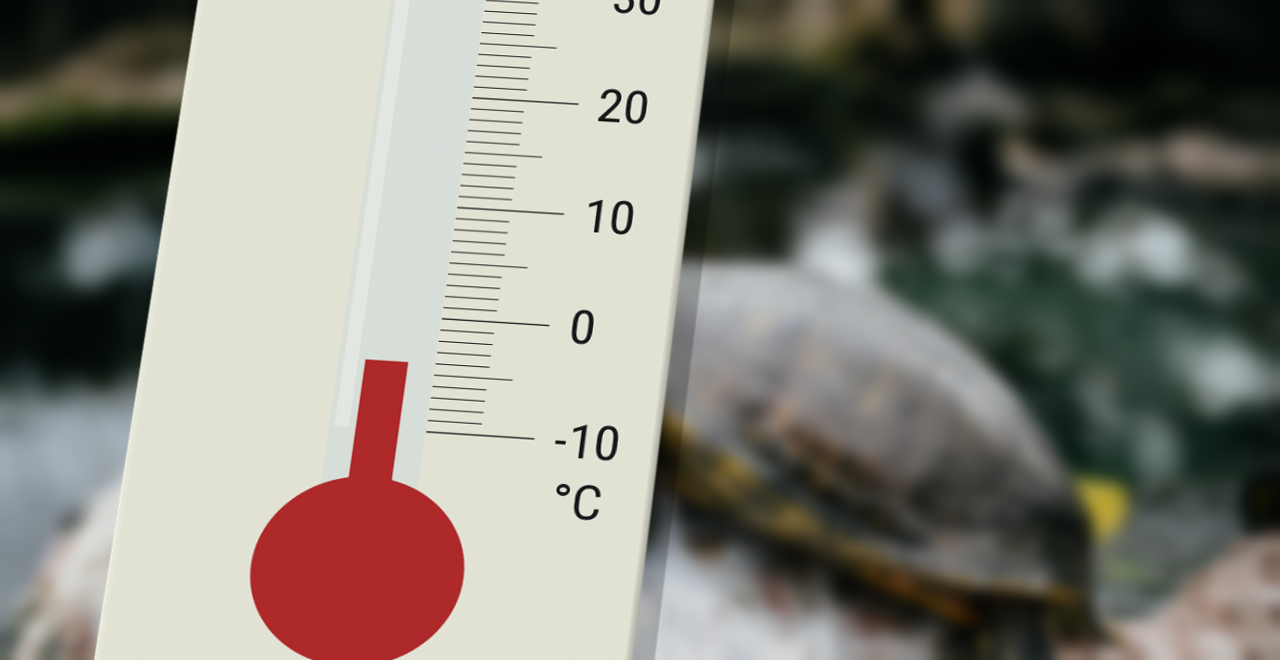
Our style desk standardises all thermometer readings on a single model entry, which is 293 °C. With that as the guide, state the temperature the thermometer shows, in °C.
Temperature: -4 °C
